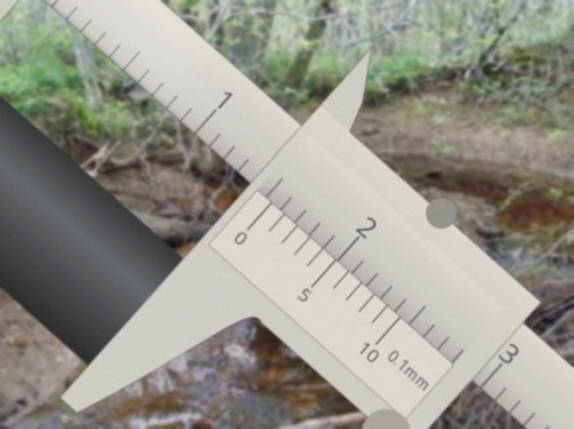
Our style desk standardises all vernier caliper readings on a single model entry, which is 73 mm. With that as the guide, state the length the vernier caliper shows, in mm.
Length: 15.4 mm
